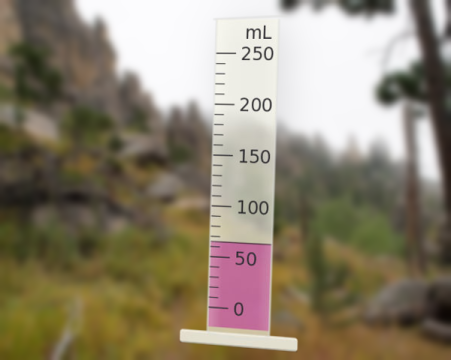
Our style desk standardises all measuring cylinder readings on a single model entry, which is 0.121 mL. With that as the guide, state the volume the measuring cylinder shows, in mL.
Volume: 65 mL
